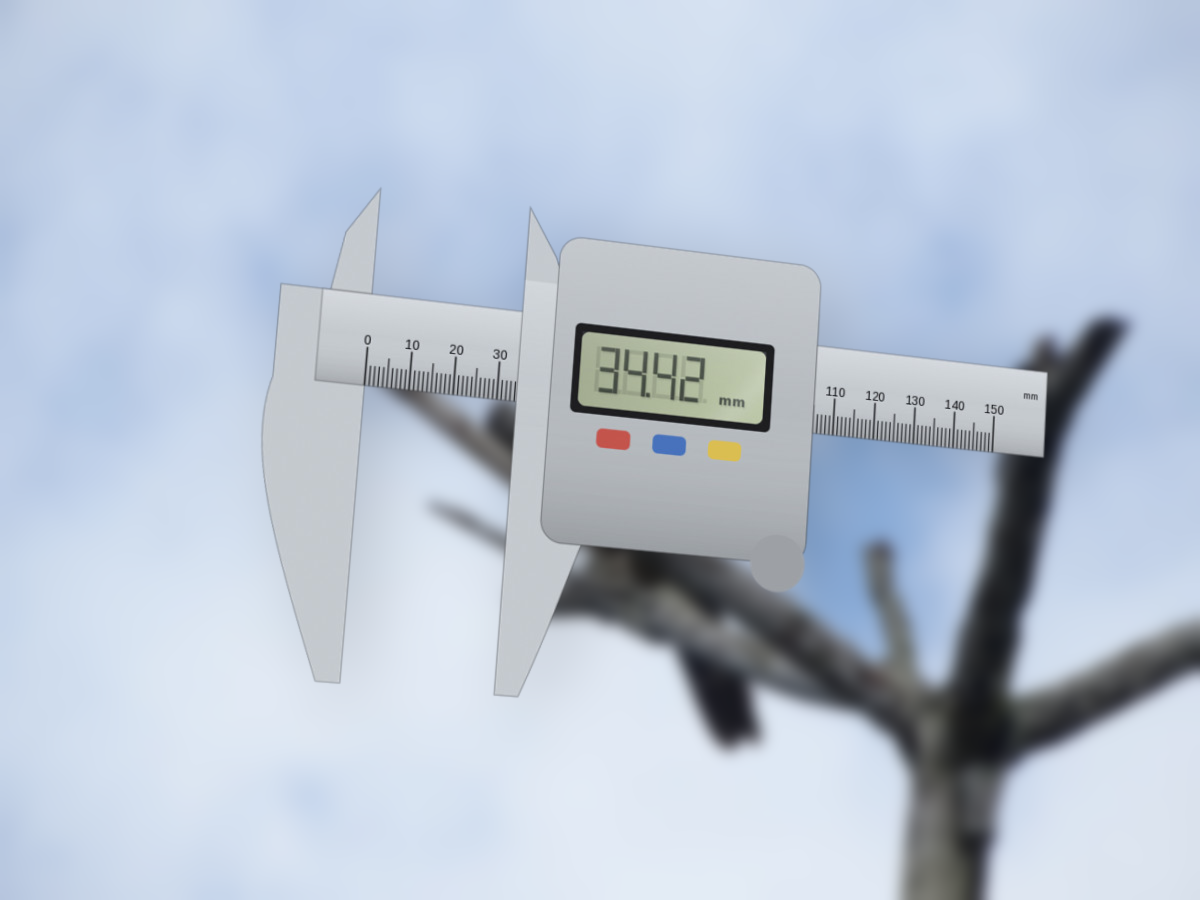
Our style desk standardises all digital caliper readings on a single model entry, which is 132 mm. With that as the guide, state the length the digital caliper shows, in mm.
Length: 34.42 mm
